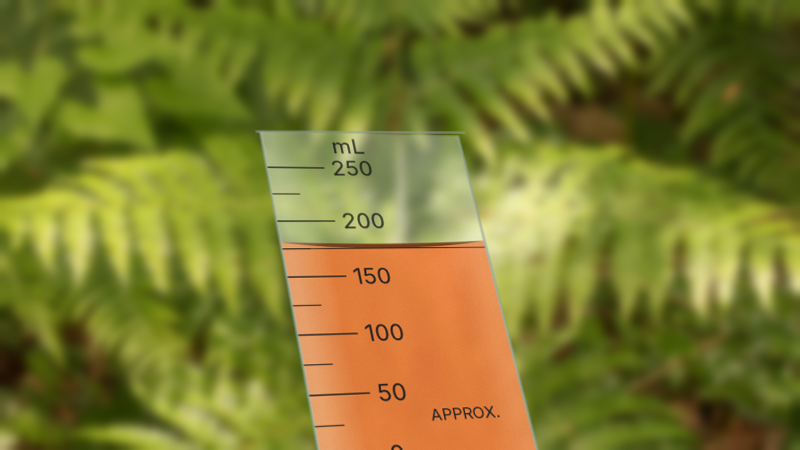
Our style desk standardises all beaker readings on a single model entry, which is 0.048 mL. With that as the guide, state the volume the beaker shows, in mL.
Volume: 175 mL
